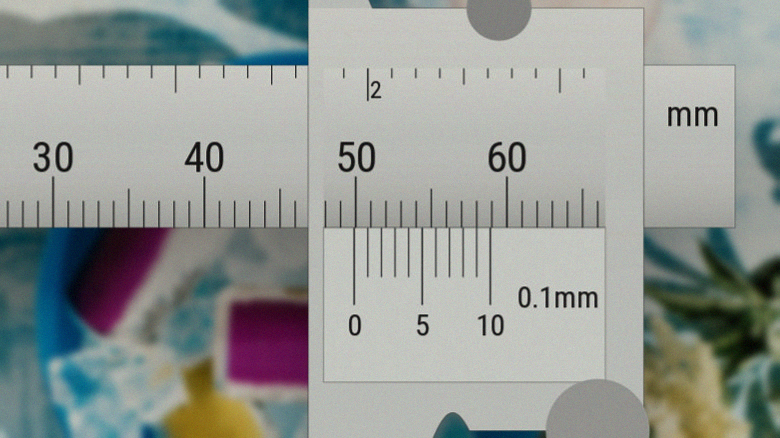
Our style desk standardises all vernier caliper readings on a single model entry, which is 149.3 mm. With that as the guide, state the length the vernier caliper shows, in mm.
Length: 49.9 mm
